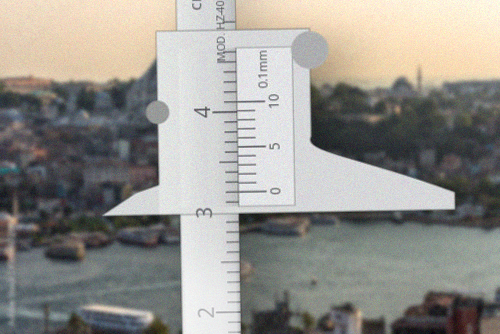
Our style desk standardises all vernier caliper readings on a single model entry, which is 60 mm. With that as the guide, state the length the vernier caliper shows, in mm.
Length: 32.0 mm
